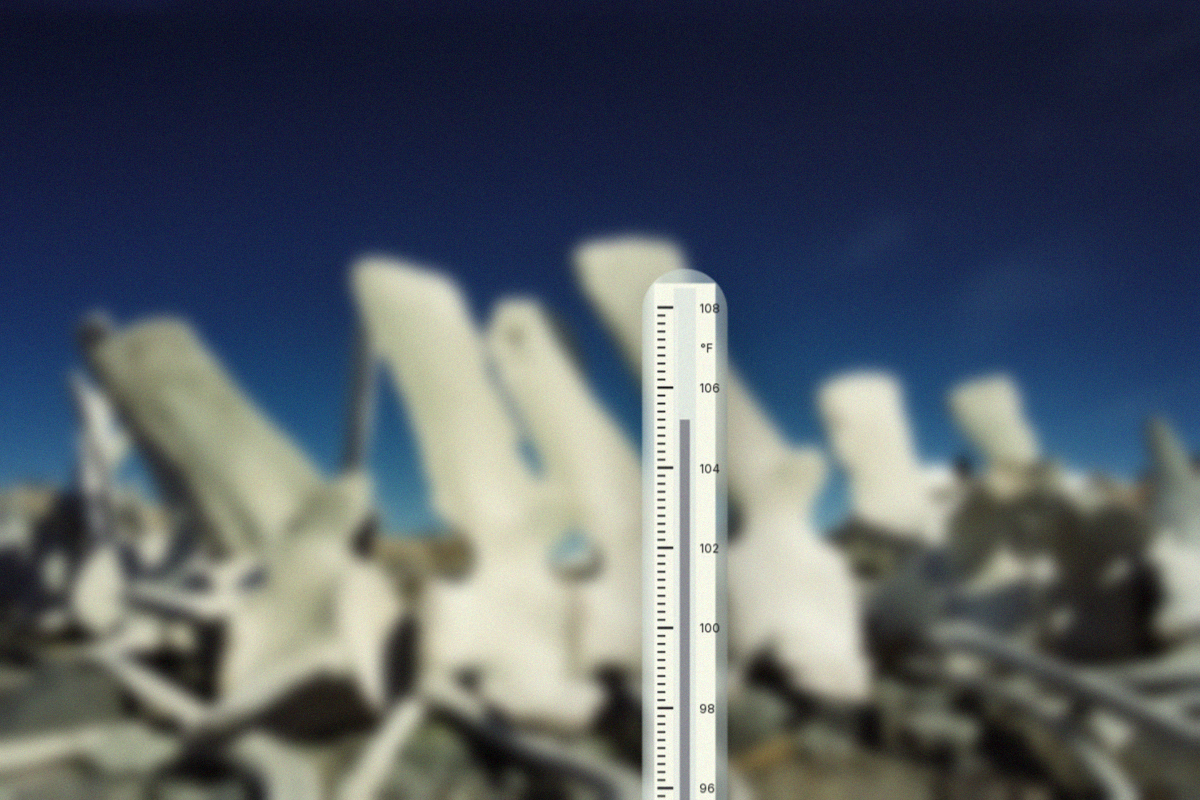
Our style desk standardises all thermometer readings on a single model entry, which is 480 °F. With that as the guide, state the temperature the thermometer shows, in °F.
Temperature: 105.2 °F
